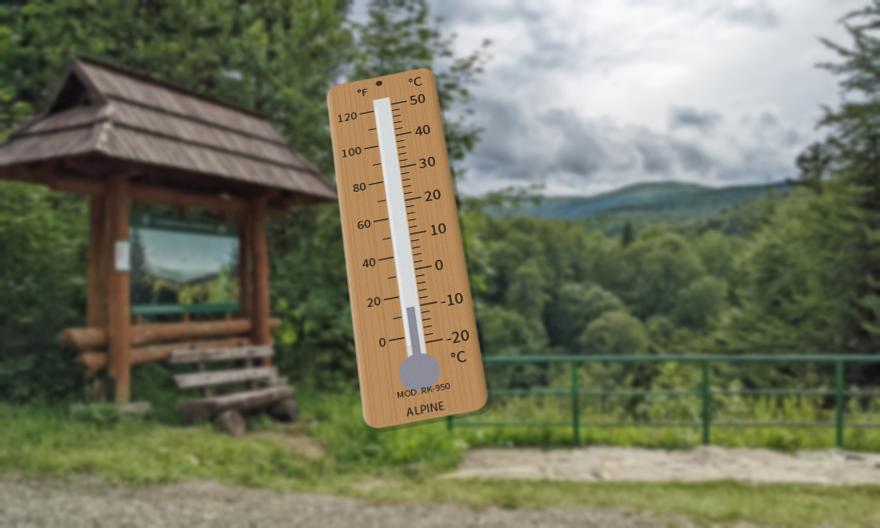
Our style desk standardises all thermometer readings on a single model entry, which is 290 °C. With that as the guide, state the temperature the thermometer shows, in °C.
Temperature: -10 °C
